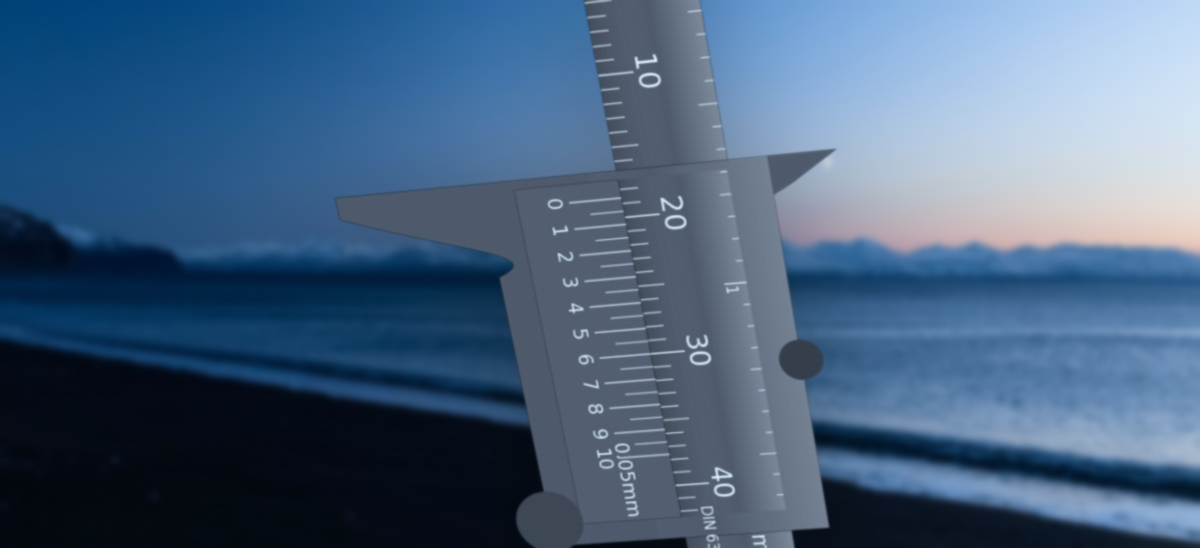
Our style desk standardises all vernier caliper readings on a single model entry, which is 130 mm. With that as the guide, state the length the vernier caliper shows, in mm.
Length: 18.6 mm
